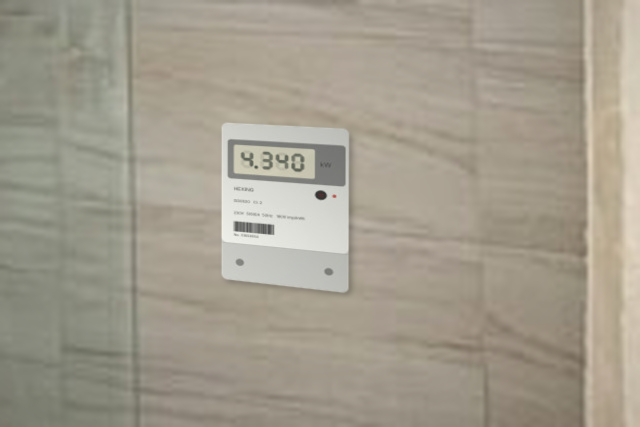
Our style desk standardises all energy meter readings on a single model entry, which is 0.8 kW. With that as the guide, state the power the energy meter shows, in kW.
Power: 4.340 kW
